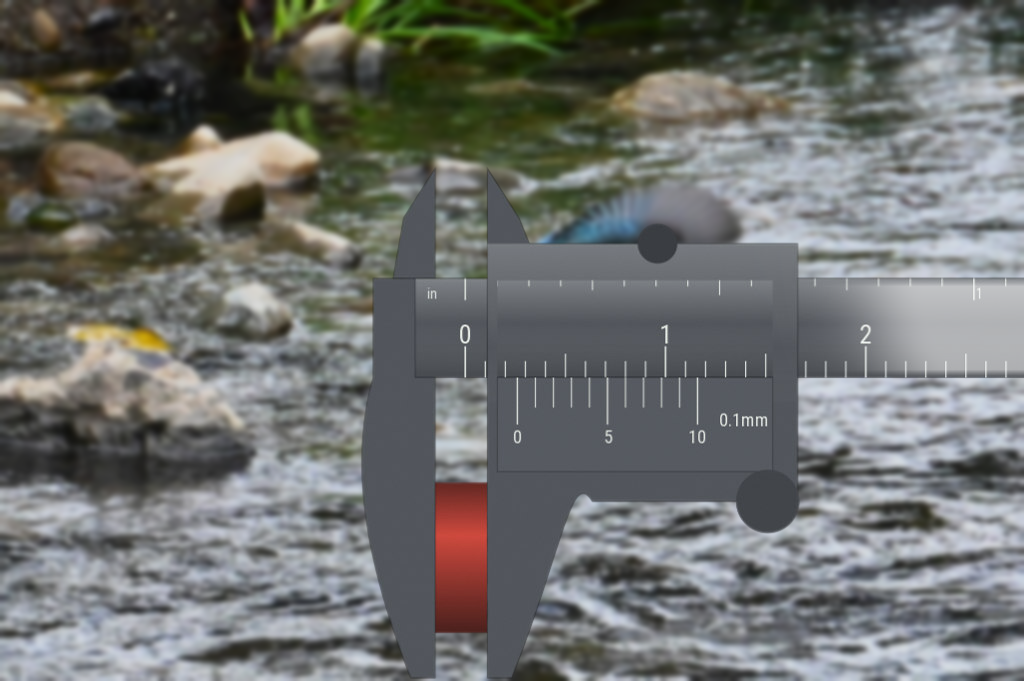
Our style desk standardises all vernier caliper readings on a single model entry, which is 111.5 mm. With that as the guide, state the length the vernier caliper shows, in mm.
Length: 2.6 mm
